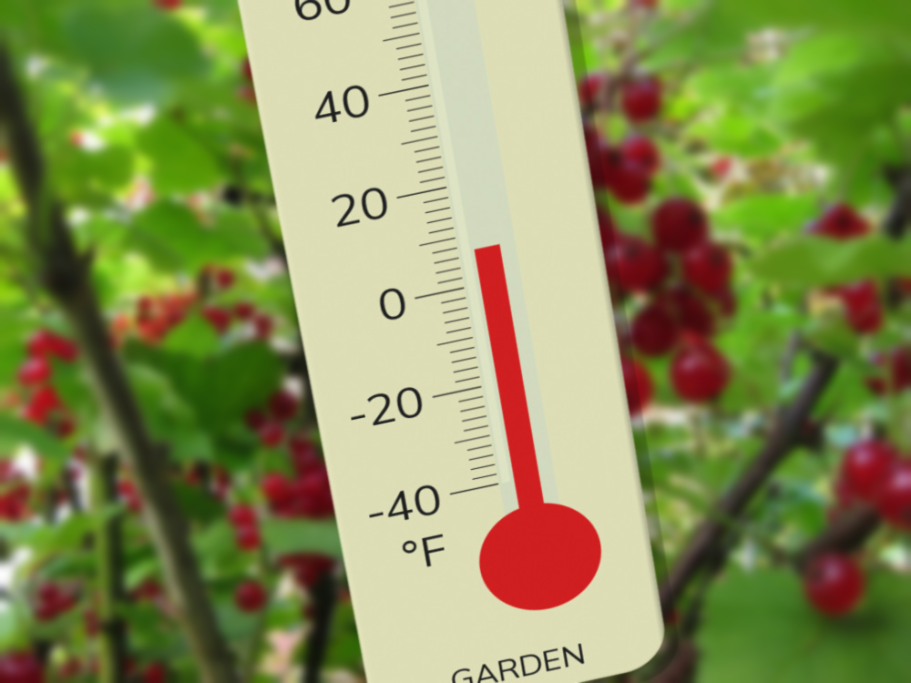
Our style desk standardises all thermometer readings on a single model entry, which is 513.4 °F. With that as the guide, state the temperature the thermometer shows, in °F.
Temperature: 7 °F
